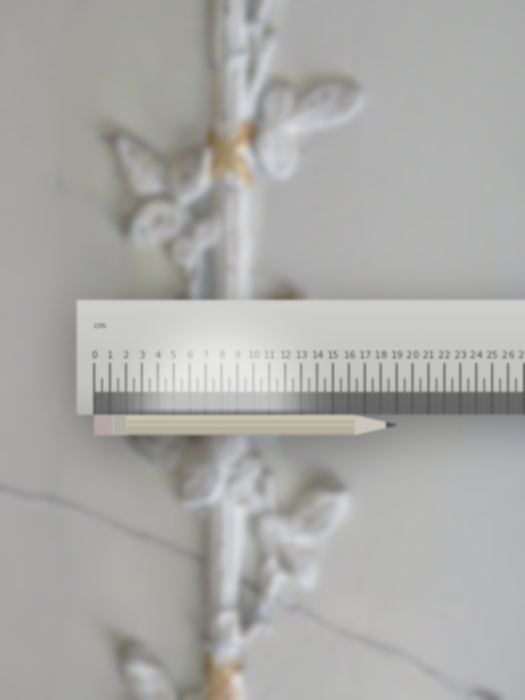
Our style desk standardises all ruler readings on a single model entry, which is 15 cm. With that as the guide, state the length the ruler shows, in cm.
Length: 19 cm
